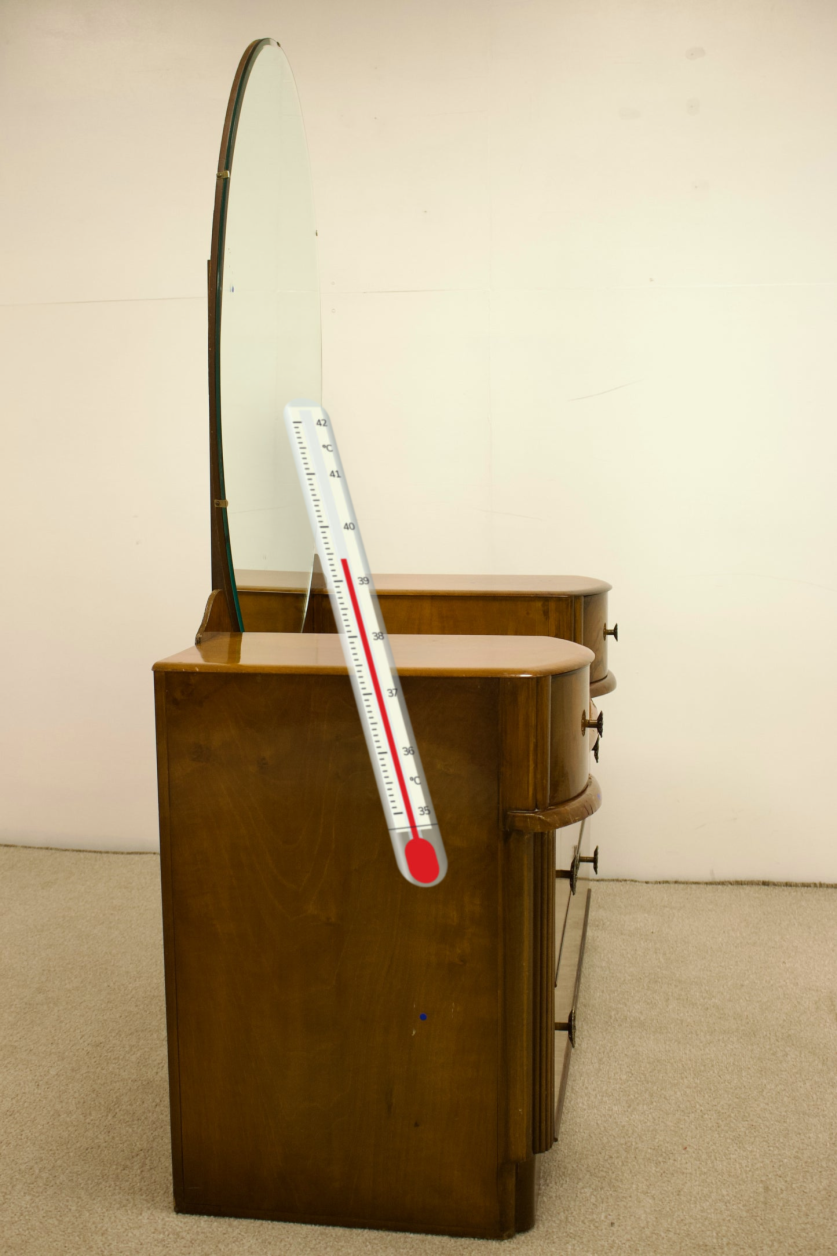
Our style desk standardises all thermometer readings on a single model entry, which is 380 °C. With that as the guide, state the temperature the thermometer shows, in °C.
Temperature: 39.4 °C
